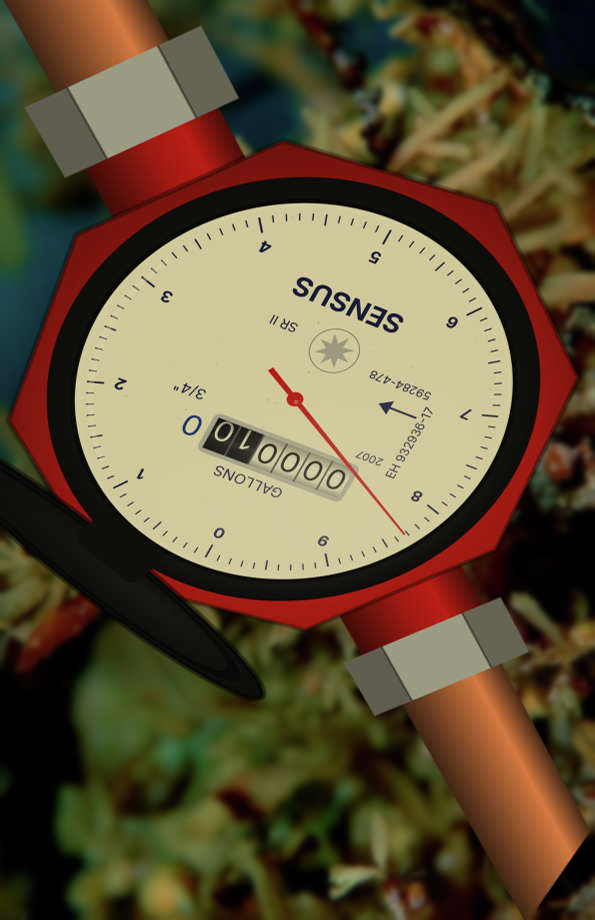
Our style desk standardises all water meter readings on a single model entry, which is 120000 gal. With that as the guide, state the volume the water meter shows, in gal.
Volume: 98.3 gal
